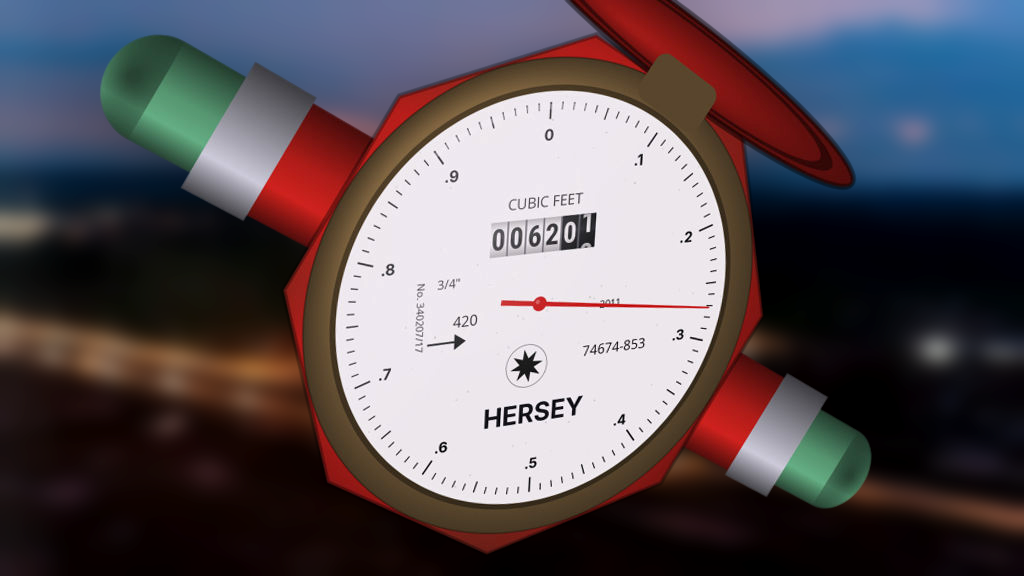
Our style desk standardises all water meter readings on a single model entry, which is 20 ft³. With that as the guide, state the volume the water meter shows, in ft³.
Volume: 6201.27 ft³
